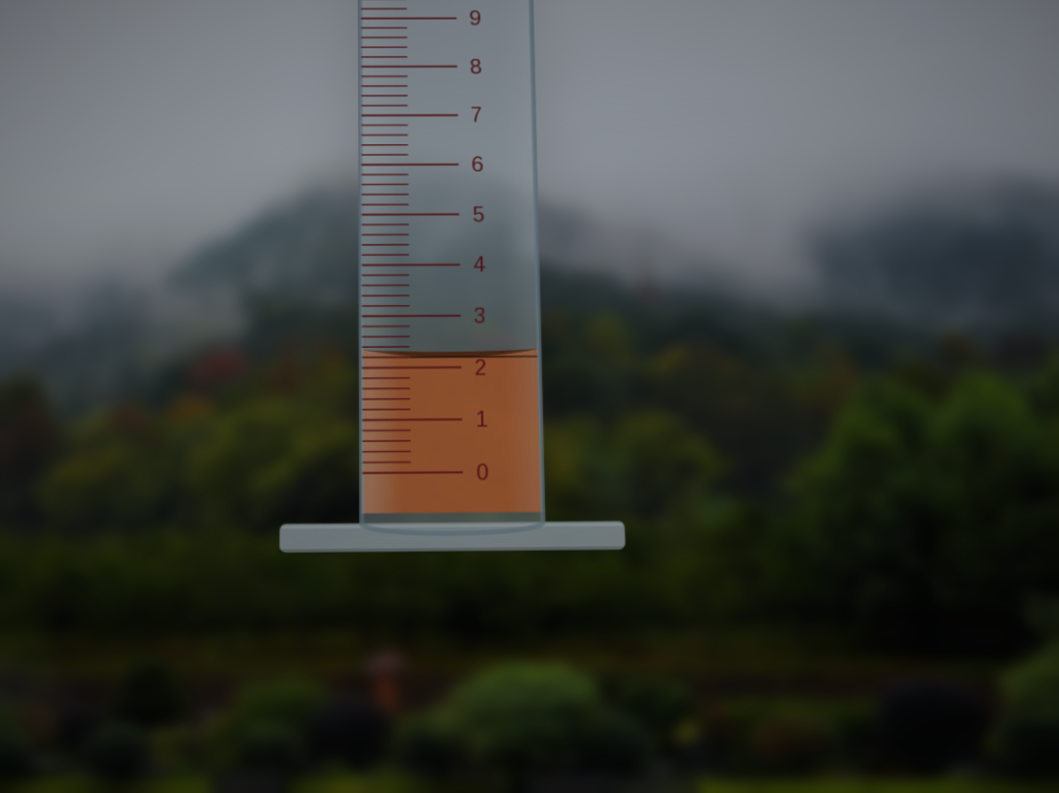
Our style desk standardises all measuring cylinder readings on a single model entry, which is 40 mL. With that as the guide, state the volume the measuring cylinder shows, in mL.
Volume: 2.2 mL
